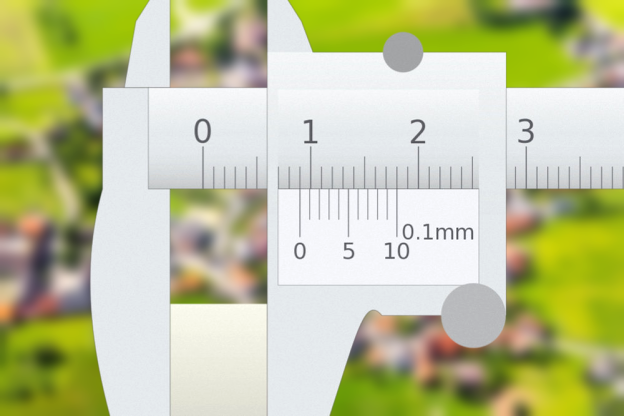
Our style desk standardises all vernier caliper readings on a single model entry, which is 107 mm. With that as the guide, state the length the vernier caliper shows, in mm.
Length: 9.0 mm
